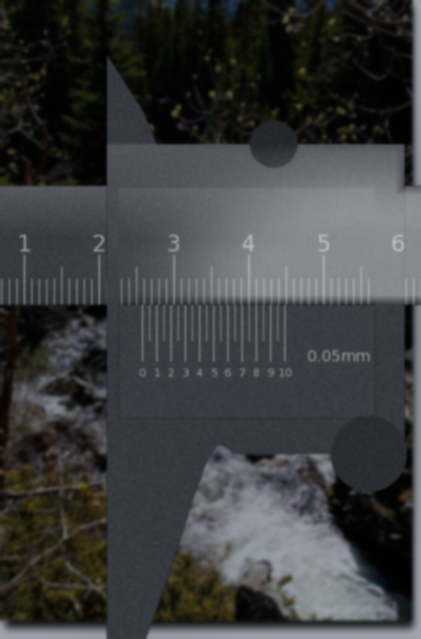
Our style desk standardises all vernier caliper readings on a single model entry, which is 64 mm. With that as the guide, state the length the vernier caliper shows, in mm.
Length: 25.8 mm
